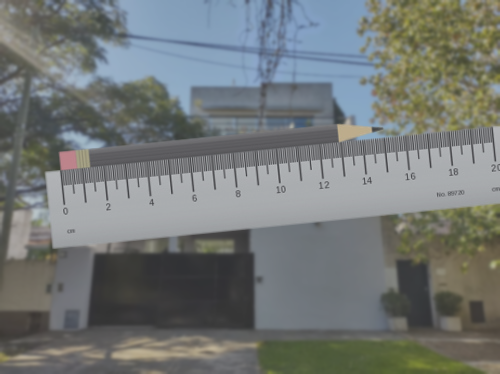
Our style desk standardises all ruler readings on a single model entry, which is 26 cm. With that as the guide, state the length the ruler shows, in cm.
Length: 15 cm
